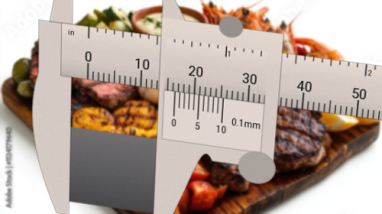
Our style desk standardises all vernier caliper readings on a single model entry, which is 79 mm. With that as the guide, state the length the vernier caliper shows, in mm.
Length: 16.4 mm
